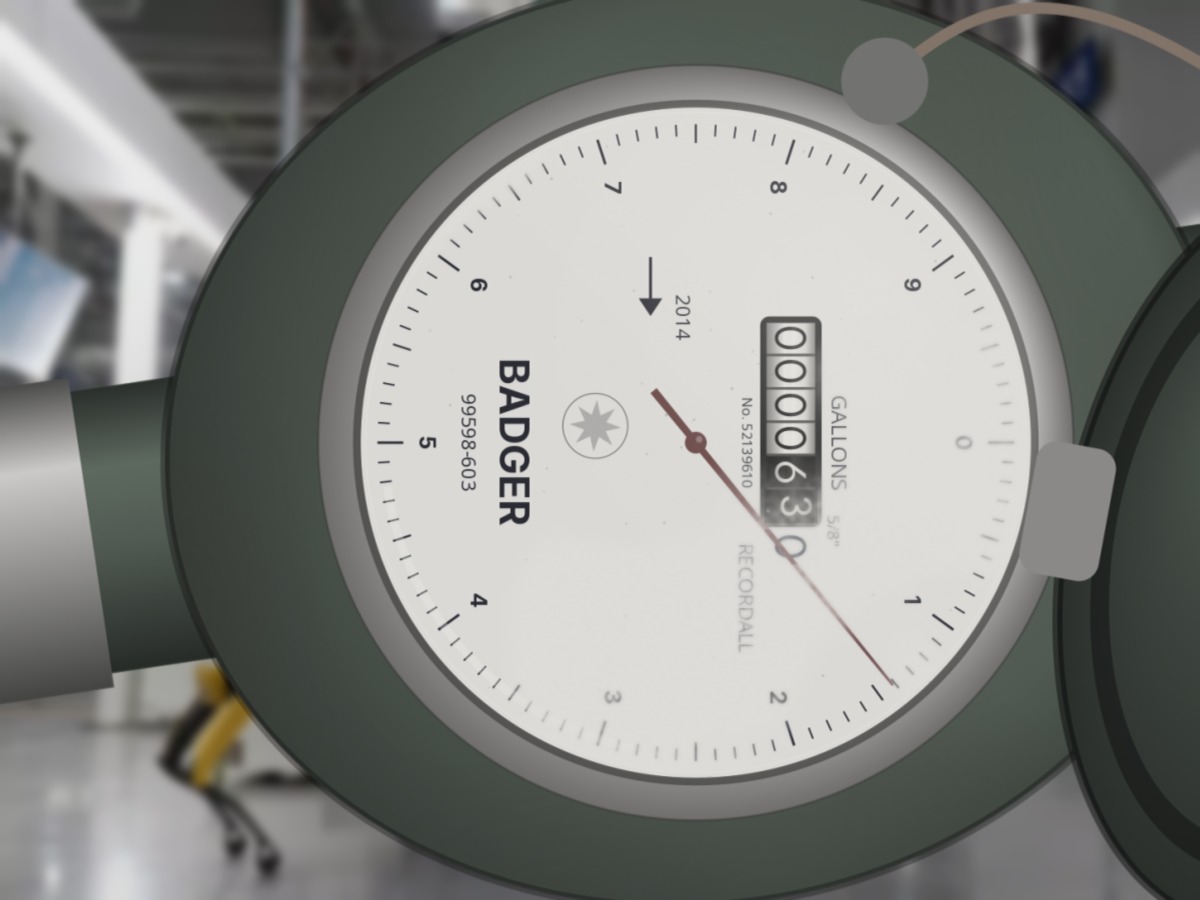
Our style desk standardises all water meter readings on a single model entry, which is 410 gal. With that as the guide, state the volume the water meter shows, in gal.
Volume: 631.4 gal
